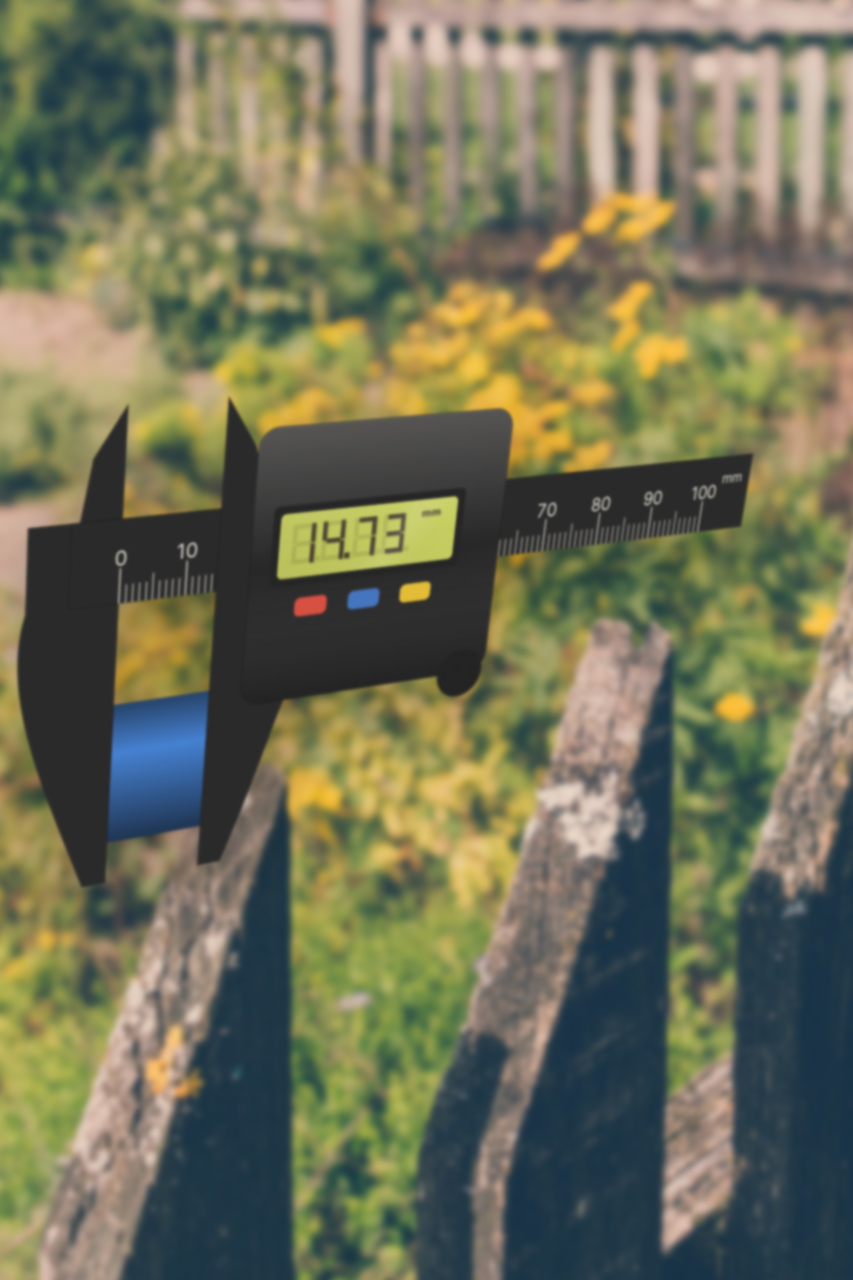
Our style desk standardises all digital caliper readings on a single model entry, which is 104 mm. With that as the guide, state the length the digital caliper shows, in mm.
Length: 14.73 mm
